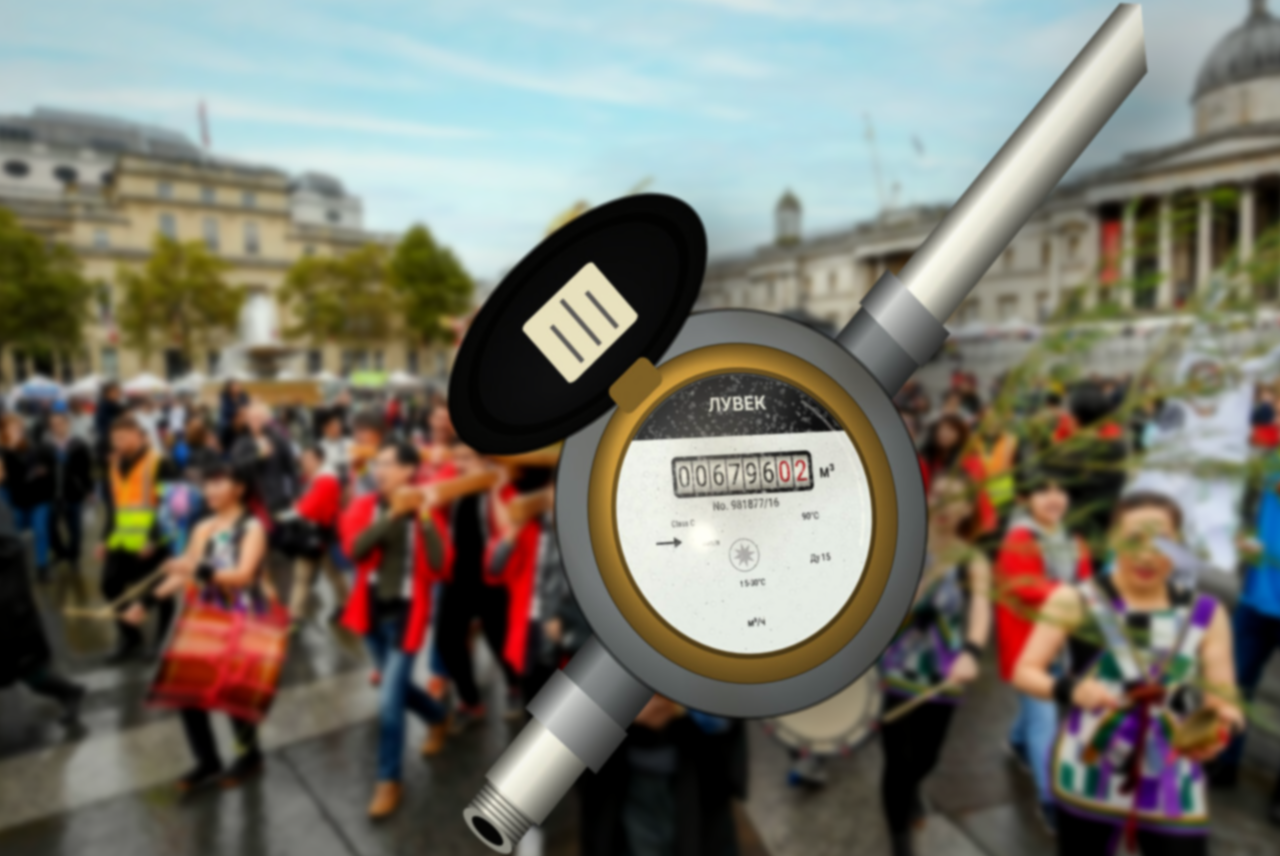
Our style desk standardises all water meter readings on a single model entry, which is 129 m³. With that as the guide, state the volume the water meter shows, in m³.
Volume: 6796.02 m³
